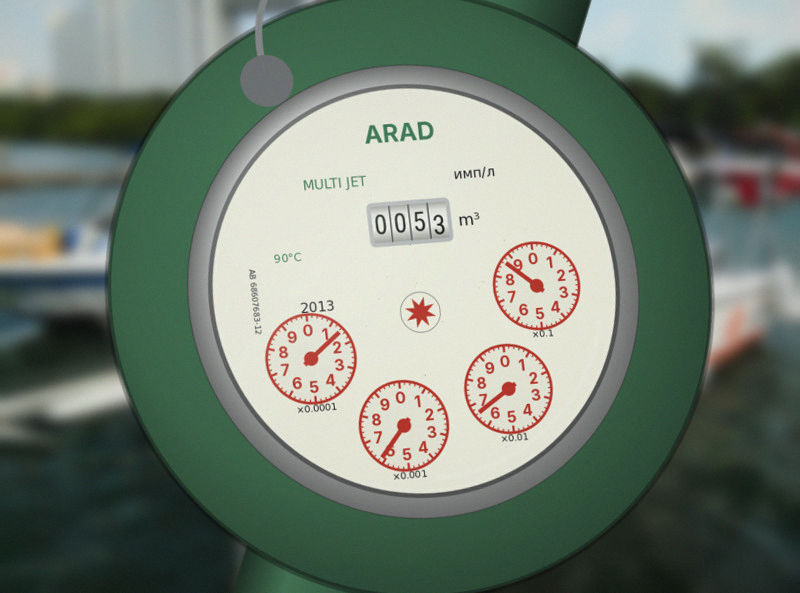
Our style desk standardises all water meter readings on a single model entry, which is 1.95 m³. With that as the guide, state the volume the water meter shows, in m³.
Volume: 52.8661 m³
